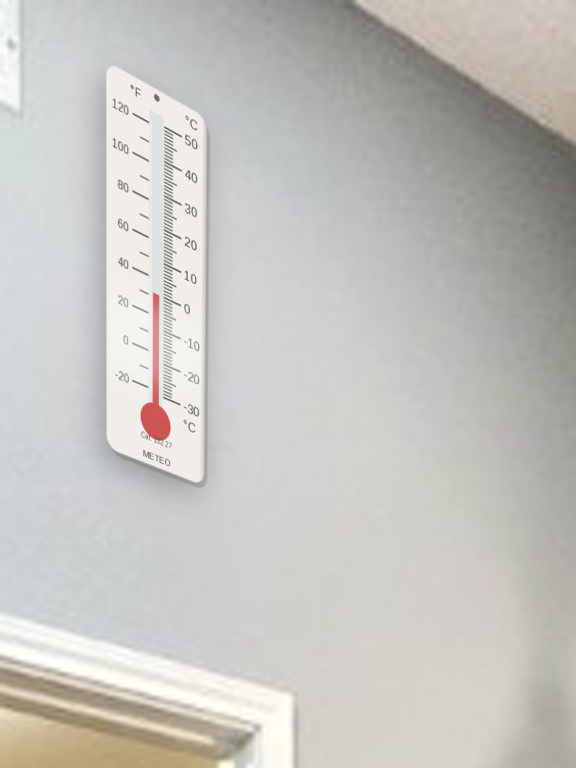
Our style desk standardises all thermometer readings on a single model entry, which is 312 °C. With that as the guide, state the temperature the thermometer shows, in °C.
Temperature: 0 °C
